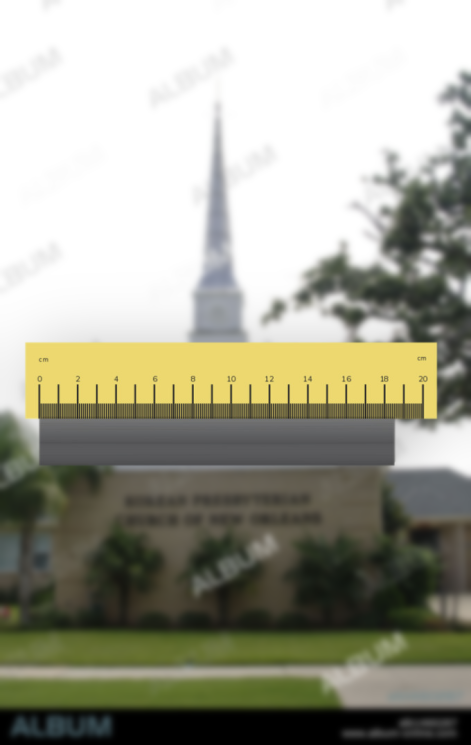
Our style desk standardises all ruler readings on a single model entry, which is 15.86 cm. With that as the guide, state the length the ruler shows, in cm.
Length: 18.5 cm
